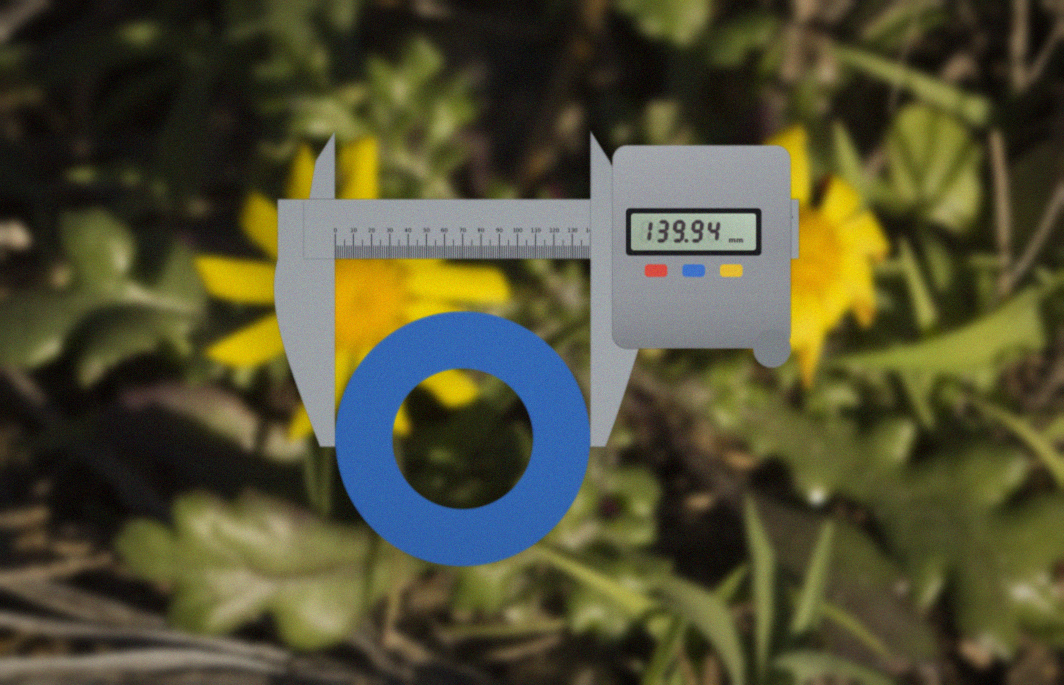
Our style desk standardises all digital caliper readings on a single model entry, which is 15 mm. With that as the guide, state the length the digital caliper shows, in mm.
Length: 139.94 mm
